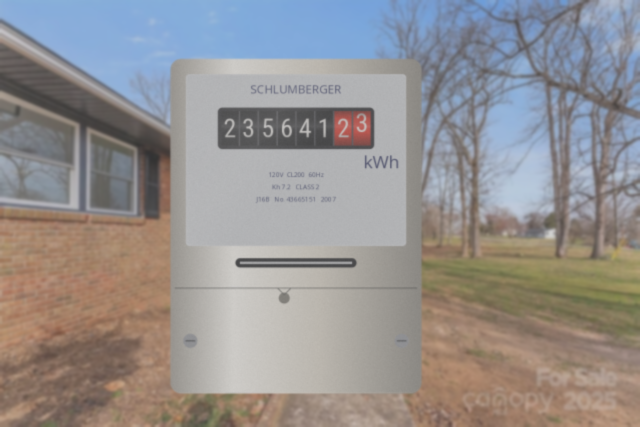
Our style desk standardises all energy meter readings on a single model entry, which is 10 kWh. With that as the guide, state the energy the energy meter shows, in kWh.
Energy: 235641.23 kWh
